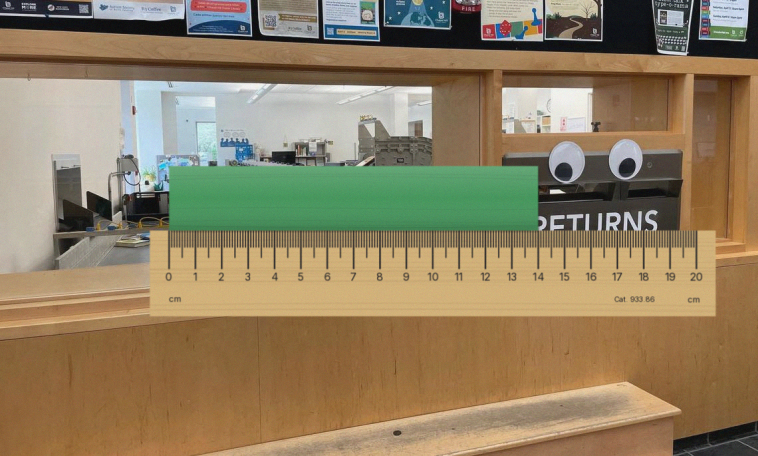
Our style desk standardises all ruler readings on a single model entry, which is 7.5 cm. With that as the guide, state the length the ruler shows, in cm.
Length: 14 cm
